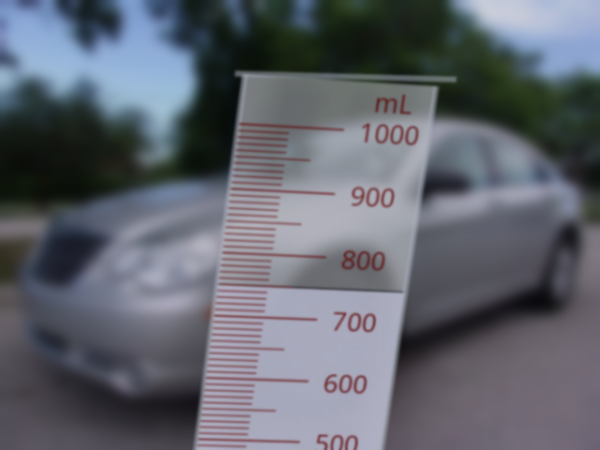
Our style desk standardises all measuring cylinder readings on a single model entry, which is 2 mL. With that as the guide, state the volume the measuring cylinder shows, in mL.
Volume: 750 mL
